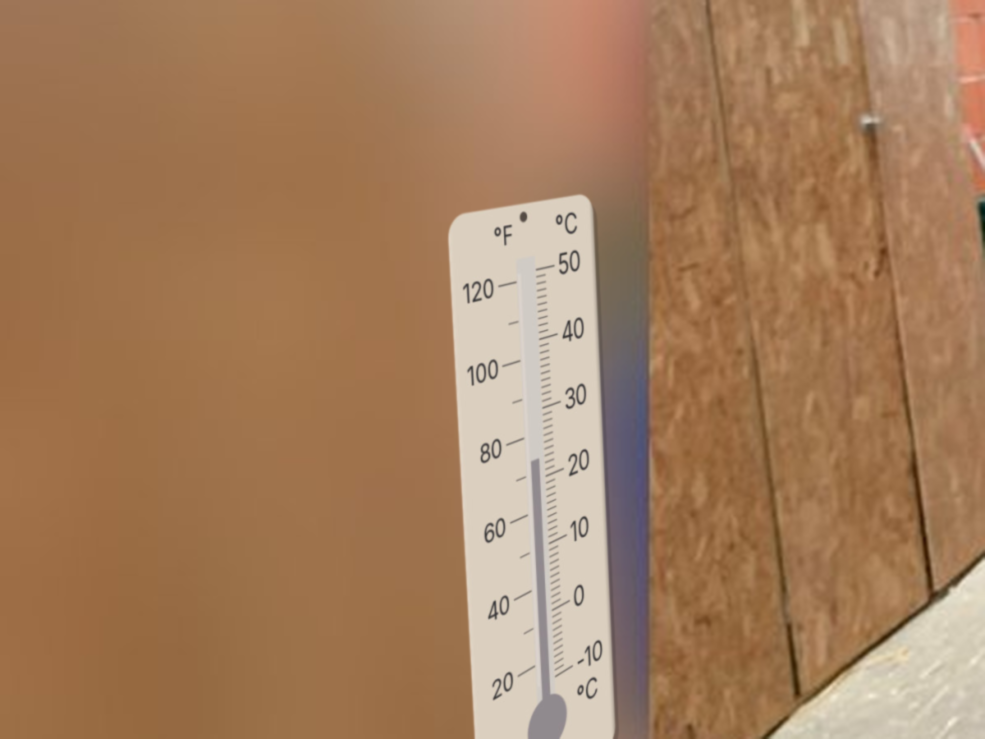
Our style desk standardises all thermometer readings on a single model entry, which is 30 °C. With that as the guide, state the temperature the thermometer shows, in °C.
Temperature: 23 °C
